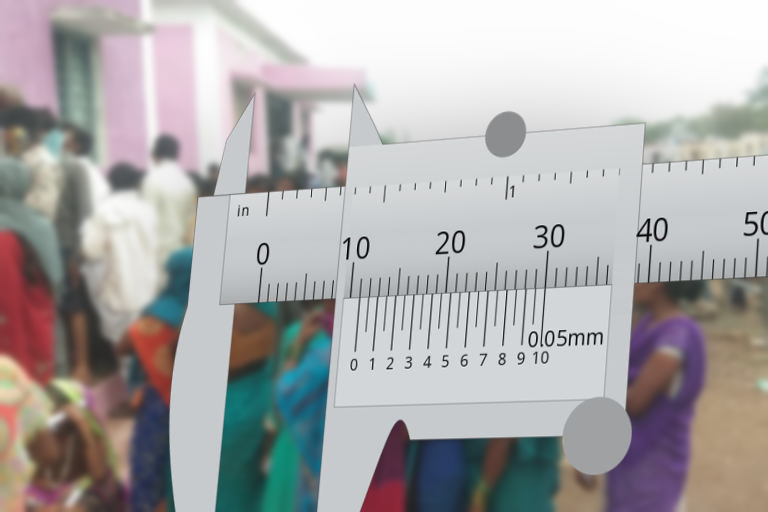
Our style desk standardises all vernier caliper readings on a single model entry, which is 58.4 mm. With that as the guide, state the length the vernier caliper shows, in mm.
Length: 11.0 mm
